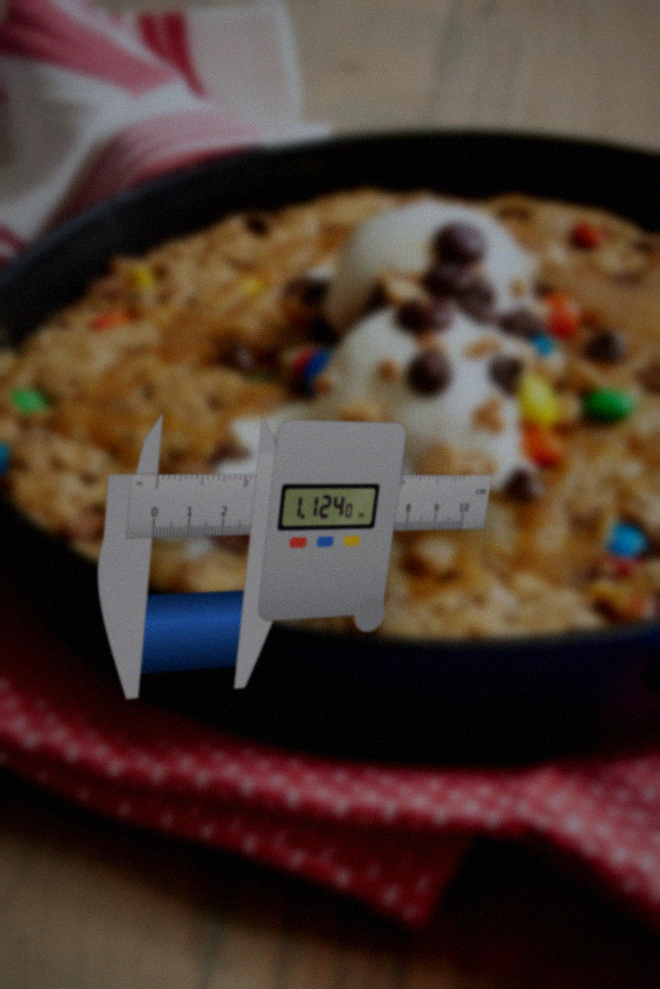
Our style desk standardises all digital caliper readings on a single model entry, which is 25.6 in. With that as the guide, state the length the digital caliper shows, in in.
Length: 1.1240 in
